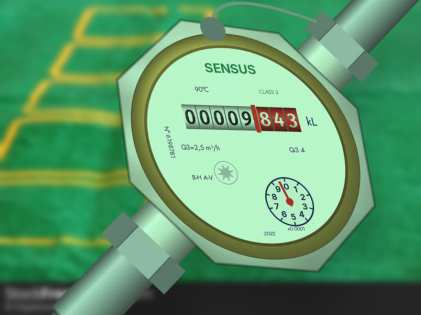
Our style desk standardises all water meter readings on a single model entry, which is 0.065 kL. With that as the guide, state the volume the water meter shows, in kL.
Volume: 9.8429 kL
